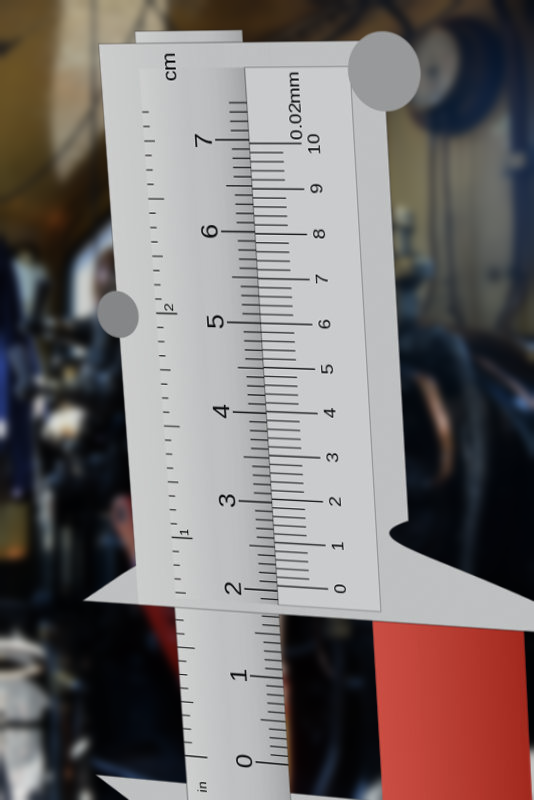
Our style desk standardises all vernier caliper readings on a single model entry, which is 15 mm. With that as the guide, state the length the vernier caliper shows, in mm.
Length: 20.6 mm
